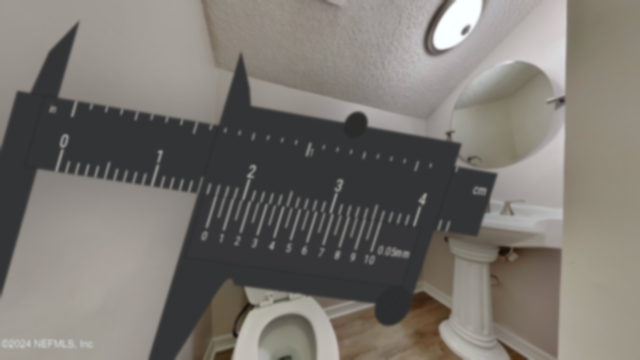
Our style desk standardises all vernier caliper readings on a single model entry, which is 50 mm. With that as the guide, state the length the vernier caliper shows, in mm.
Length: 17.0 mm
